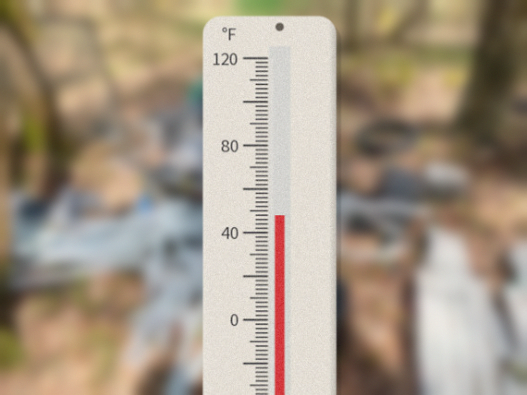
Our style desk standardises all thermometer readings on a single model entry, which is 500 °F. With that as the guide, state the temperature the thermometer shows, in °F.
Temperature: 48 °F
